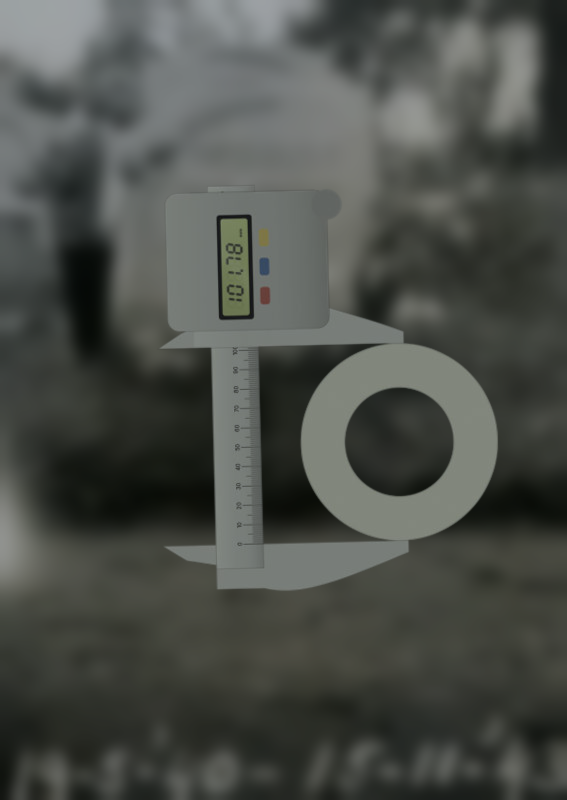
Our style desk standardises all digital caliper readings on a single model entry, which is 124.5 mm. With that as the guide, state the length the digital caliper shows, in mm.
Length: 101.78 mm
